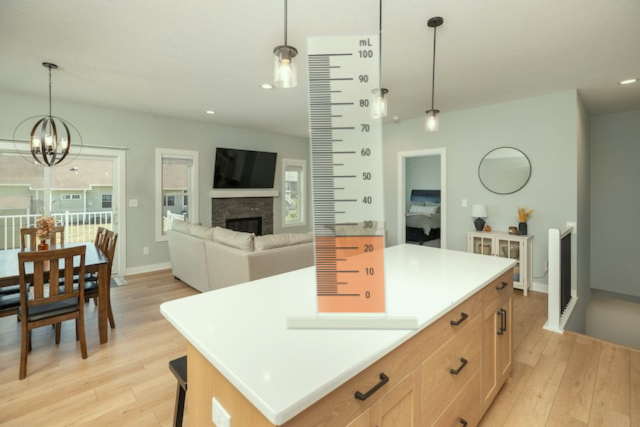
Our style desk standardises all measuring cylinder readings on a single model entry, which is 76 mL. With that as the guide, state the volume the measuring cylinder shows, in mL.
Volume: 25 mL
